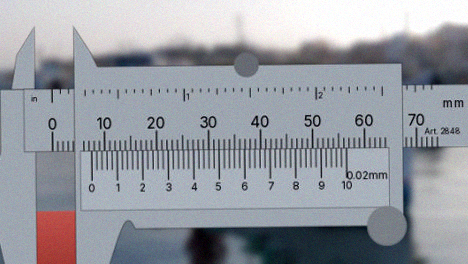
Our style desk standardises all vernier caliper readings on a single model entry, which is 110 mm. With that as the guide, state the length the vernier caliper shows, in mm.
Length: 7.5 mm
